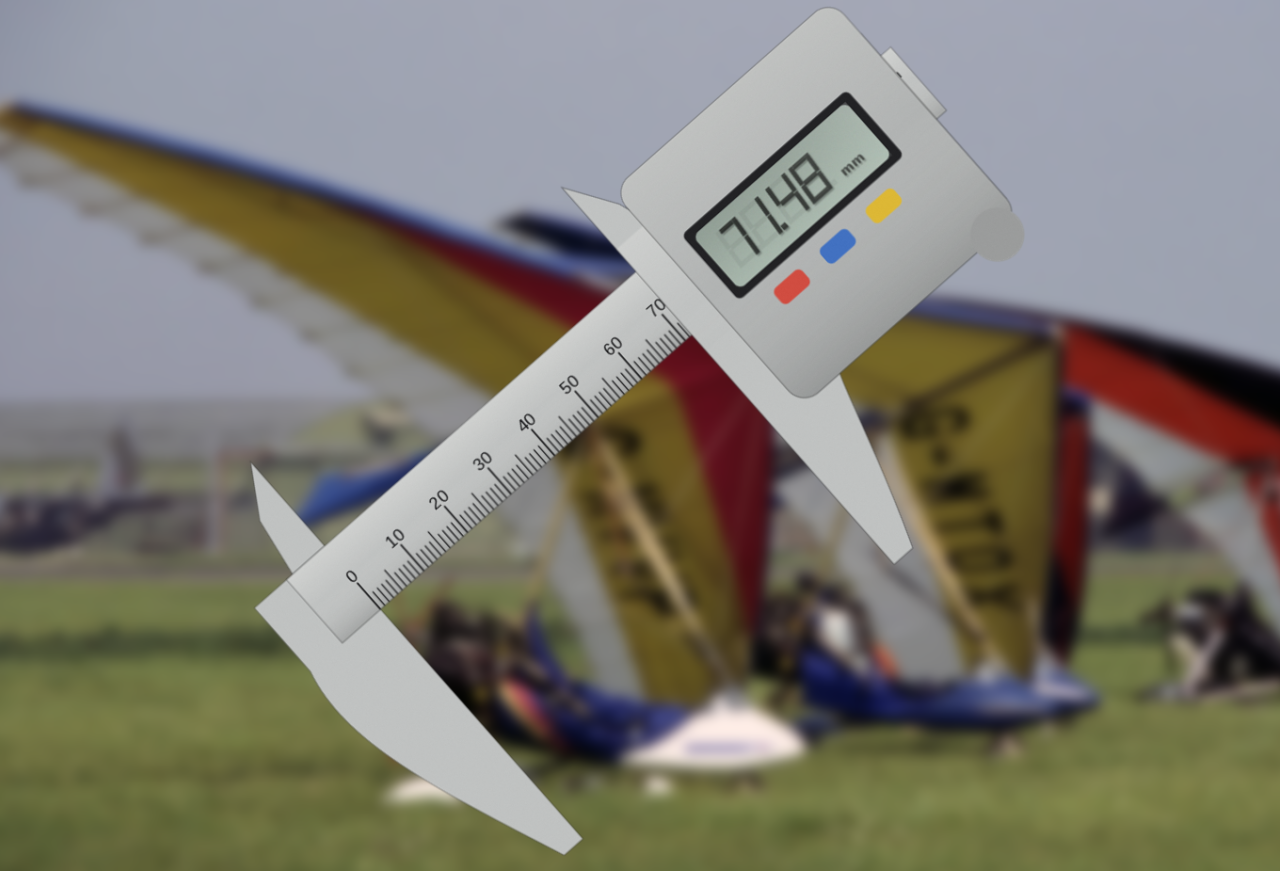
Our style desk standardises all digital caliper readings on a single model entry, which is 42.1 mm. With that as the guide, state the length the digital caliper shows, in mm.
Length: 71.48 mm
